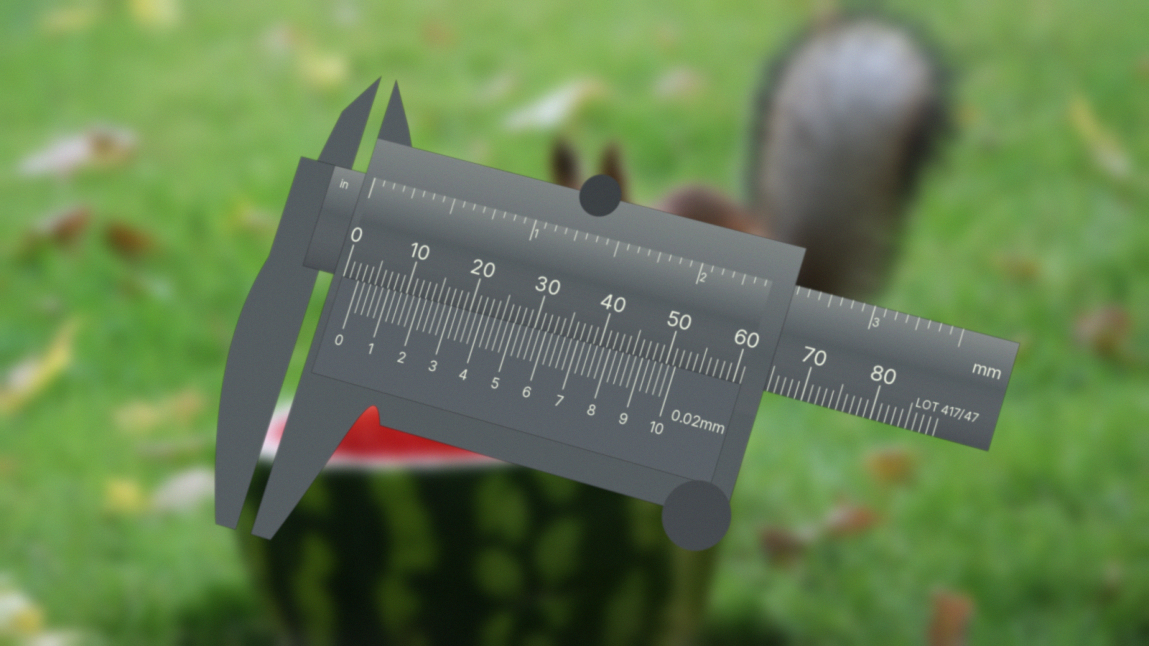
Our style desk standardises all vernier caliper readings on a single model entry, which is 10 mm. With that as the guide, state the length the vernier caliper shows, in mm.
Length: 2.4 mm
